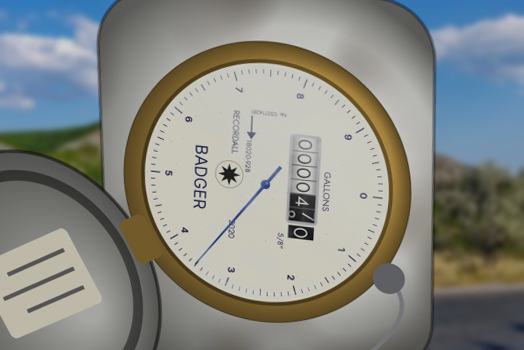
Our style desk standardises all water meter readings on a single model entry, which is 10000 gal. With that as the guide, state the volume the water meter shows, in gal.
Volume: 473.5 gal
